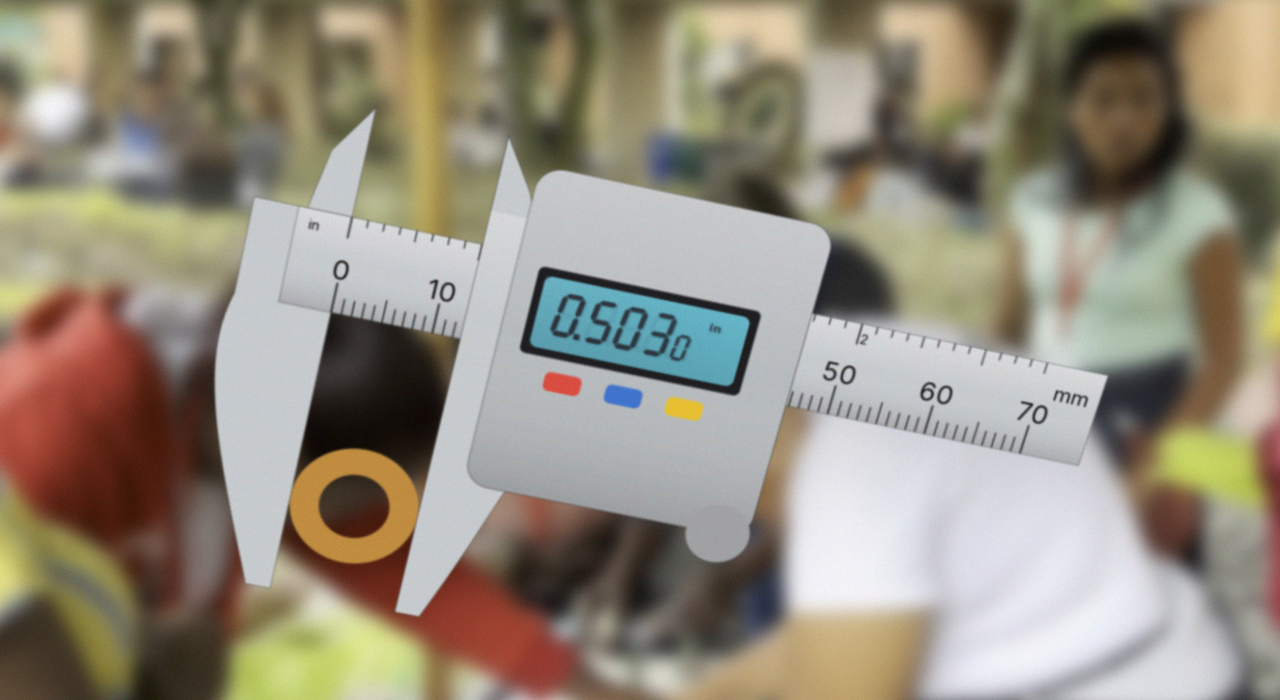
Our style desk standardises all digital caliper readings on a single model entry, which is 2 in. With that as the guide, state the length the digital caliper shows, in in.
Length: 0.5030 in
